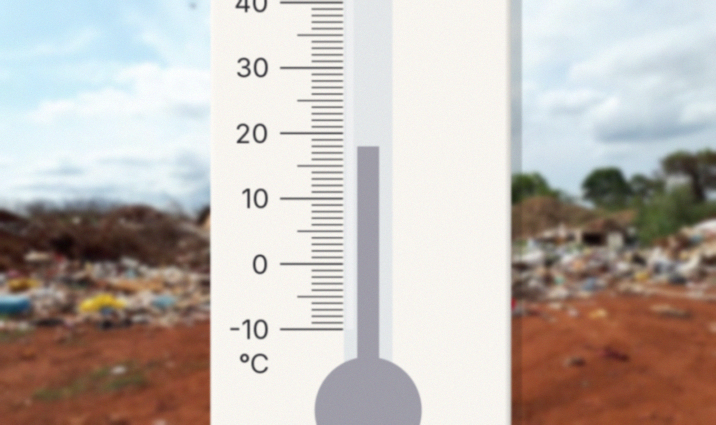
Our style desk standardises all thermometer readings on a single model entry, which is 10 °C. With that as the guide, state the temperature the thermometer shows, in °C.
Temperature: 18 °C
